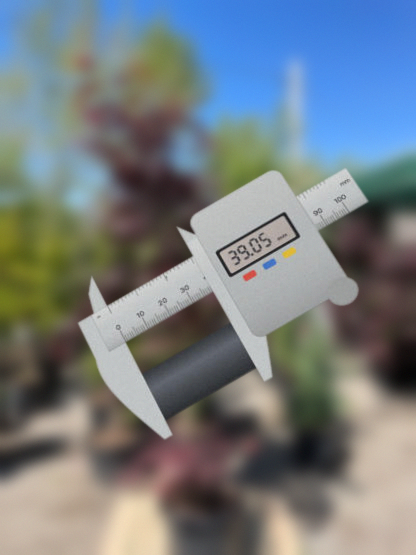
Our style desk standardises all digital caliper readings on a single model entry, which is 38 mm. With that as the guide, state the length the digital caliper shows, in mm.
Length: 39.05 mm
